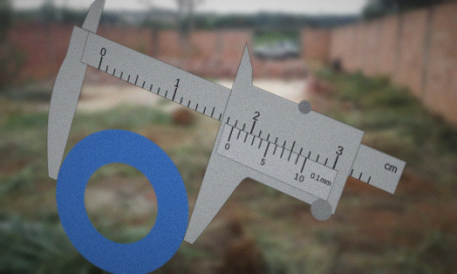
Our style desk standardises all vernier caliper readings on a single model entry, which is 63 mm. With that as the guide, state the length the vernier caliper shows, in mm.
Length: 17.8 mm
